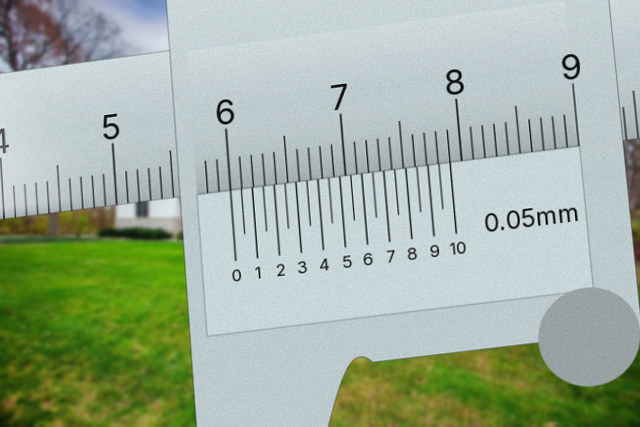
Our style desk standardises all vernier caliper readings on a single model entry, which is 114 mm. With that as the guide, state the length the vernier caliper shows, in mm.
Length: 60.0 mm
